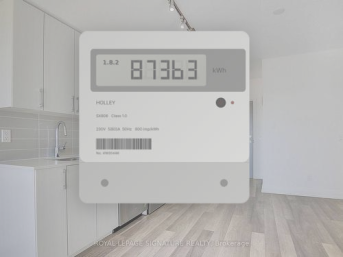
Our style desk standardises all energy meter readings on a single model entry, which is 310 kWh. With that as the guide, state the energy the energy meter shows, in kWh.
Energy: 87363 kWh
